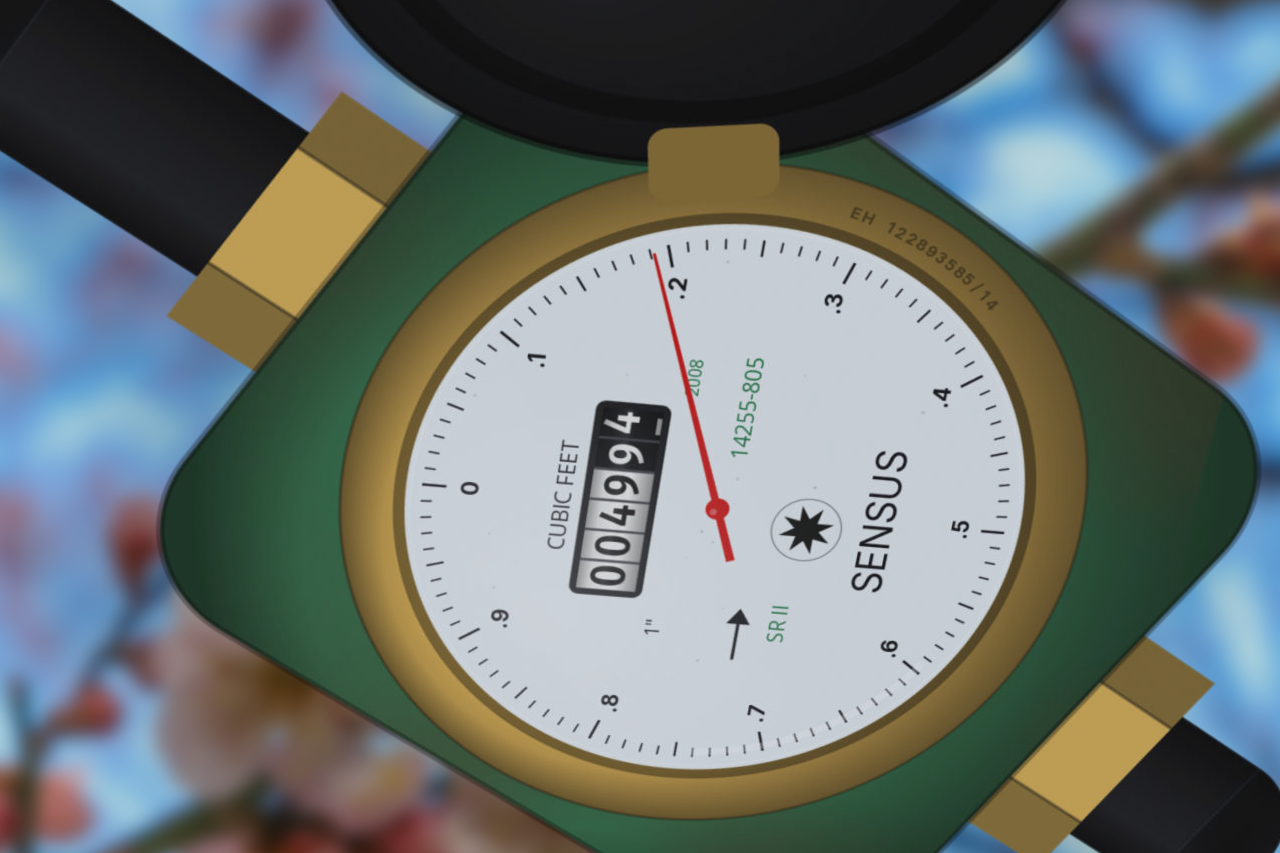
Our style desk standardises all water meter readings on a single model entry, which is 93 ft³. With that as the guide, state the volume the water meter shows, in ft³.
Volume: 4994.19 ft³
